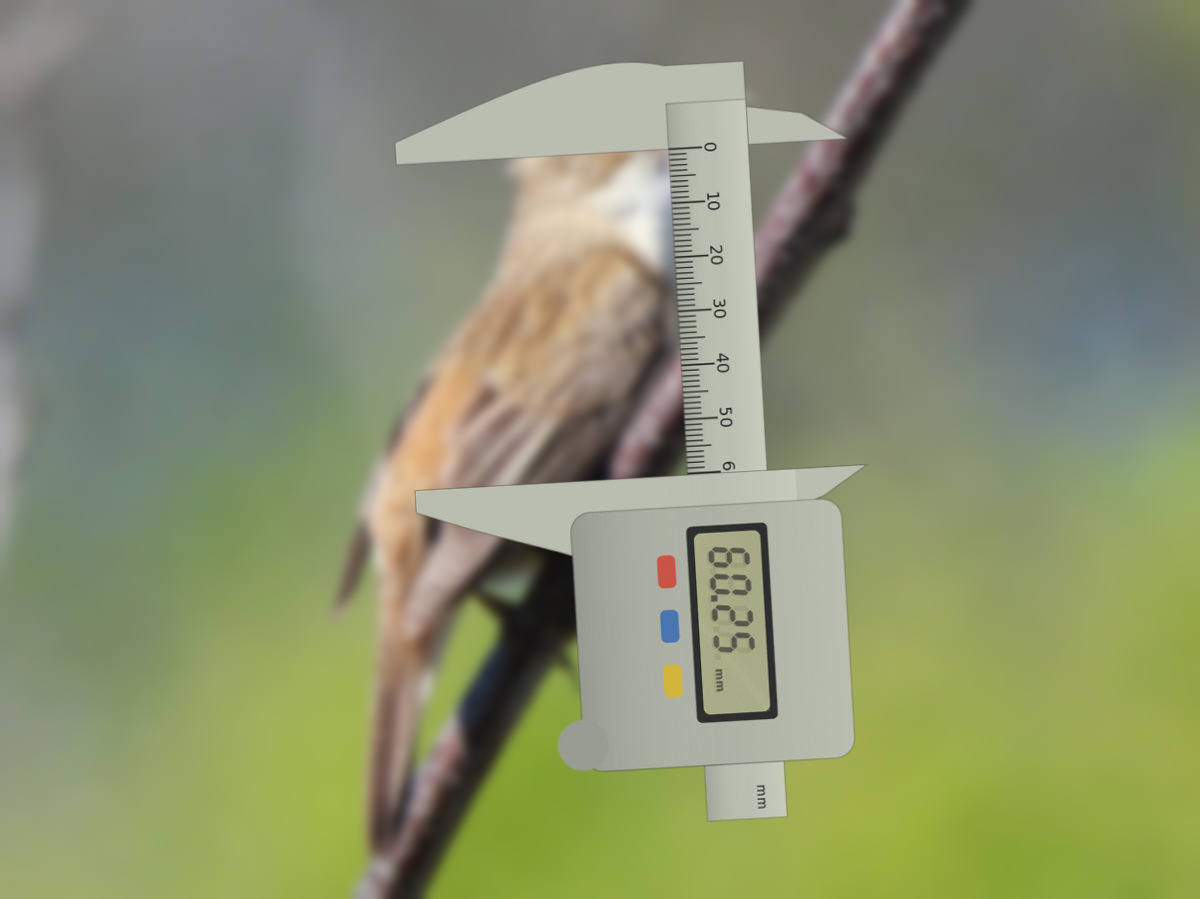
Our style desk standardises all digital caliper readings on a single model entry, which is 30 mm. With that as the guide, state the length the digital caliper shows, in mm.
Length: 60.25 mm
